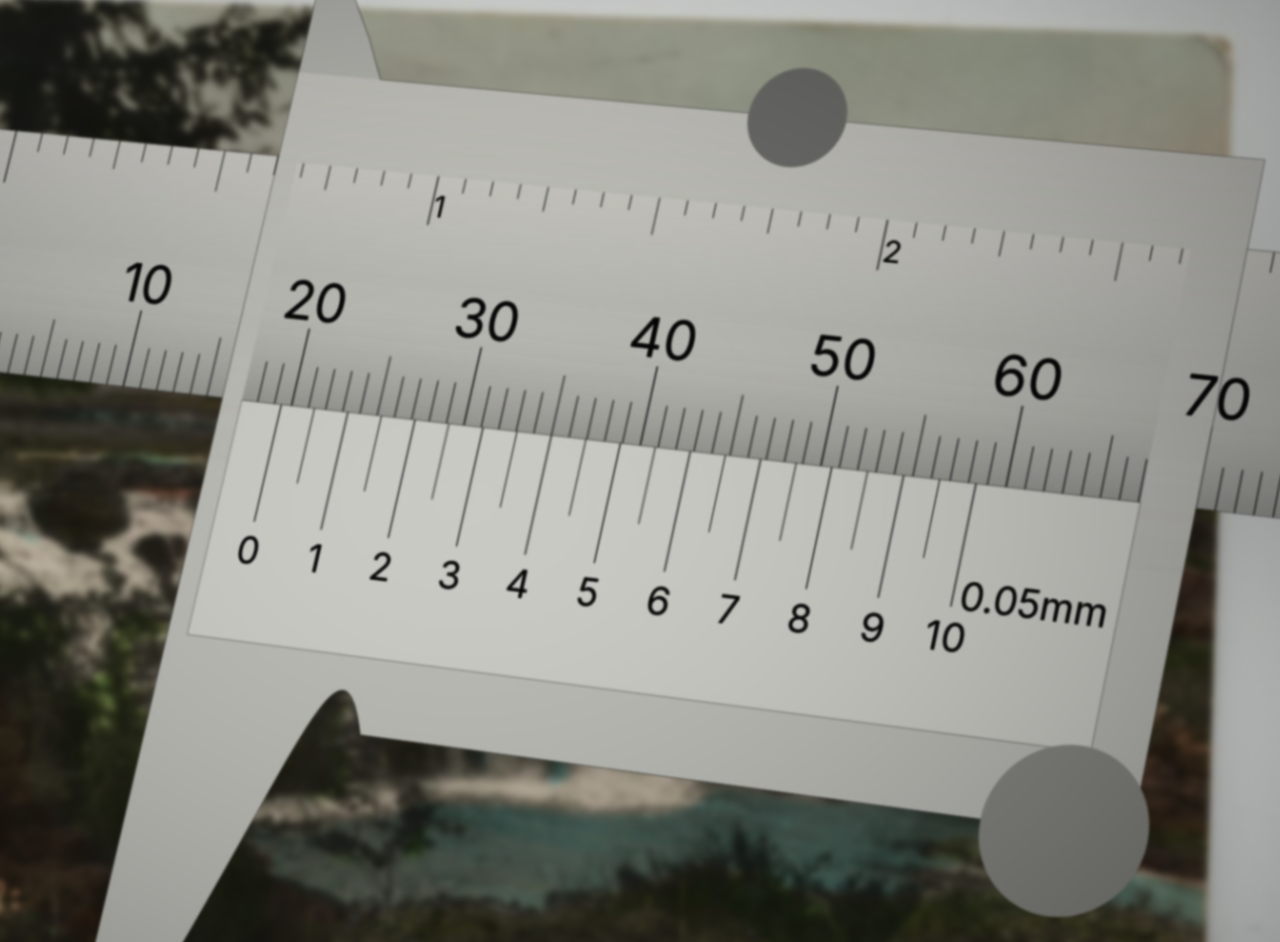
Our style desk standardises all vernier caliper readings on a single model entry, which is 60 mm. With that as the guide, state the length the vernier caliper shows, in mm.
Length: 19.4 mm
